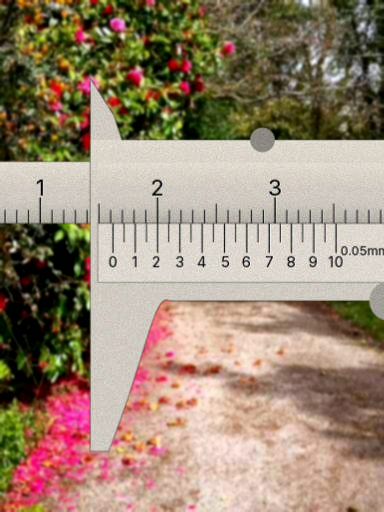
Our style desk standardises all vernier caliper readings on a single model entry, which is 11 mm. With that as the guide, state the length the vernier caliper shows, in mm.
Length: 16.2 mm
